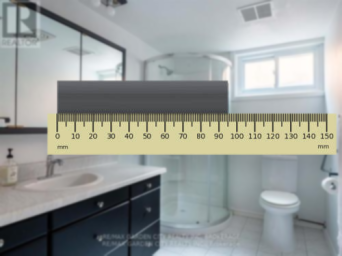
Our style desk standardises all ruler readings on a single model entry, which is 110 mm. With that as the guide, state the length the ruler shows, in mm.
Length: 95 mm
